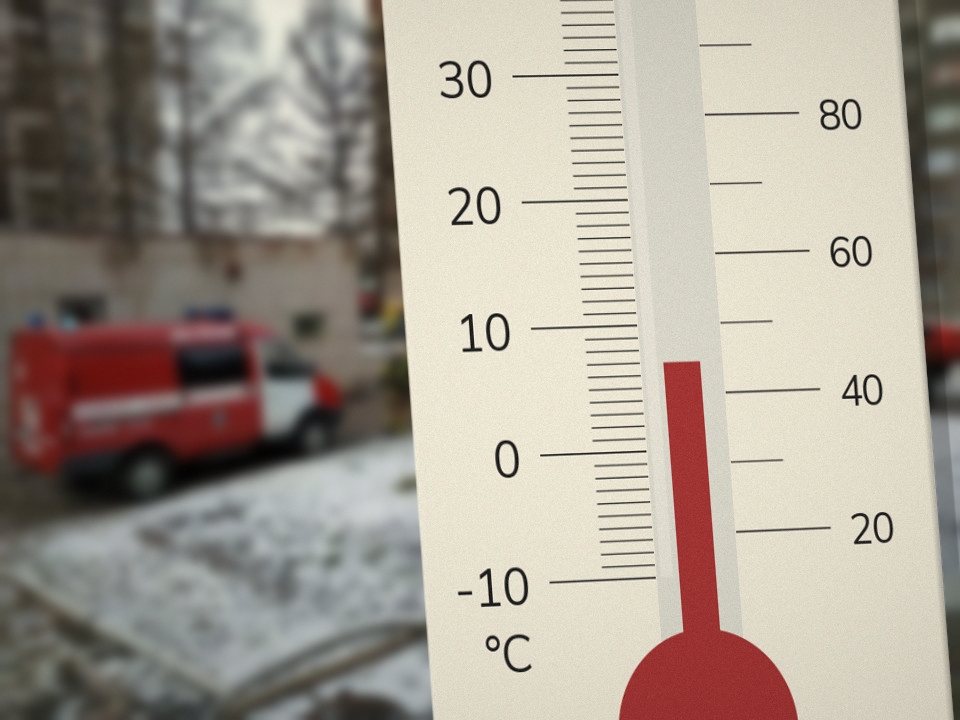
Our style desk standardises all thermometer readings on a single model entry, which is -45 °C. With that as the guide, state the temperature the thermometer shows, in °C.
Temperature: 7 °C
